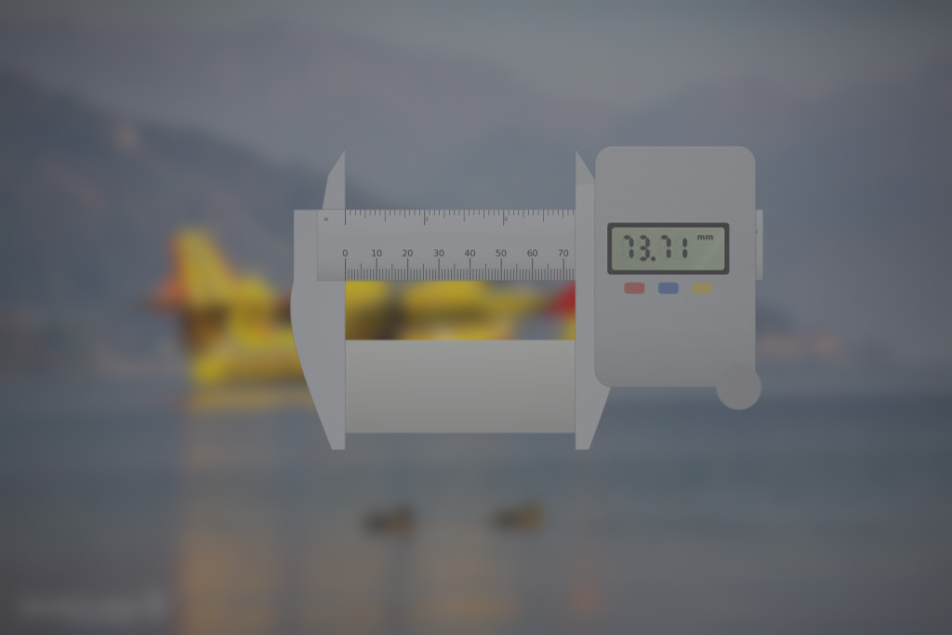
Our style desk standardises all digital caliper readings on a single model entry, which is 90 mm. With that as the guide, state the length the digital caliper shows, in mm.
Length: 73.71 mm
